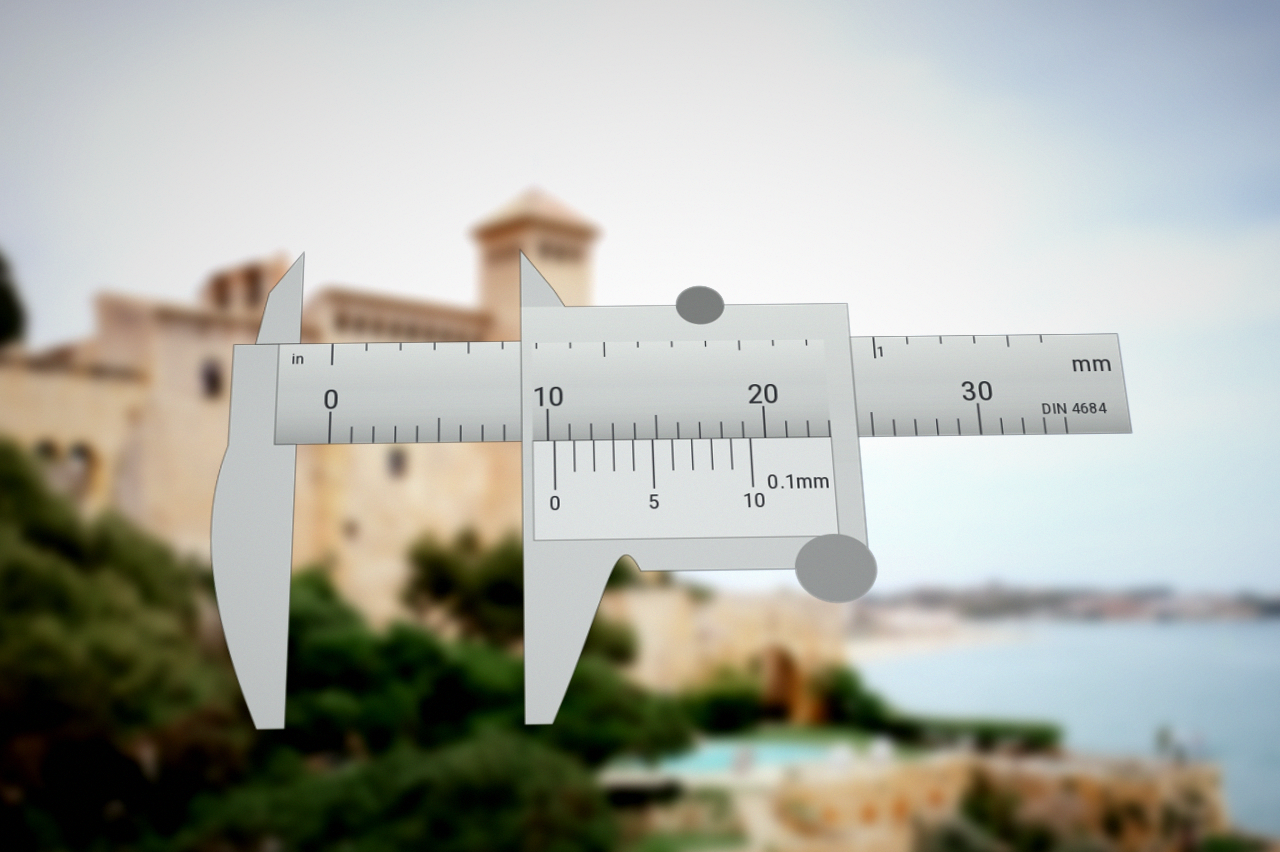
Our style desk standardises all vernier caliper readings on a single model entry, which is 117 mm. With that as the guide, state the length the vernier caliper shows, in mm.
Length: 10.3 mm
